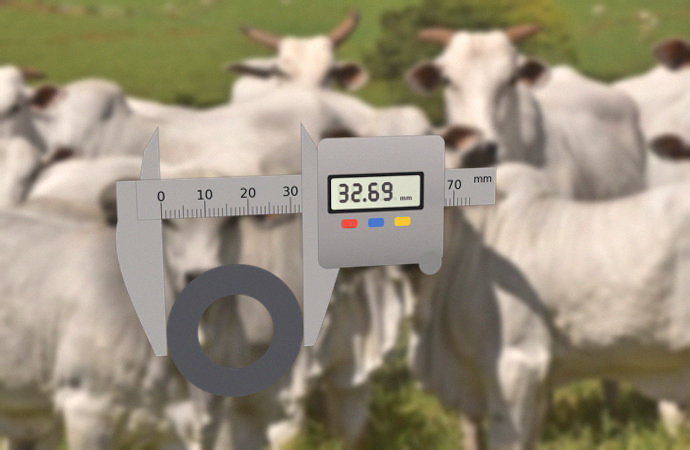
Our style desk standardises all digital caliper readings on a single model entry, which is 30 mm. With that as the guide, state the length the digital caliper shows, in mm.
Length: 32.69 mm
